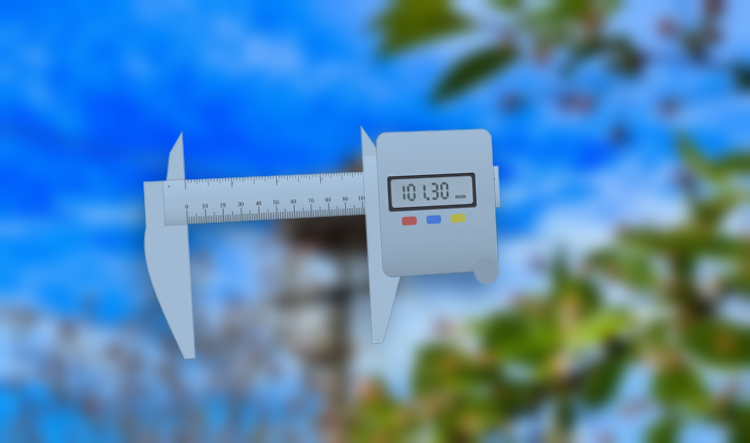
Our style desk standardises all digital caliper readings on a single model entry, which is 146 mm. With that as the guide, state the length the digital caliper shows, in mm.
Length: 101.30 mm
